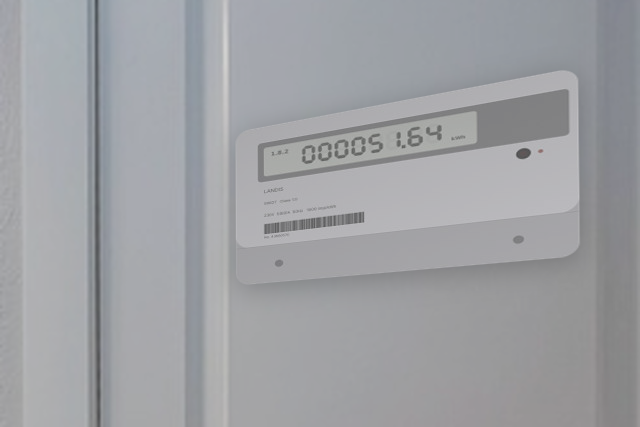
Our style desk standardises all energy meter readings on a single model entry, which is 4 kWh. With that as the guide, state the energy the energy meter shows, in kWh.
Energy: 51.64 kWh
